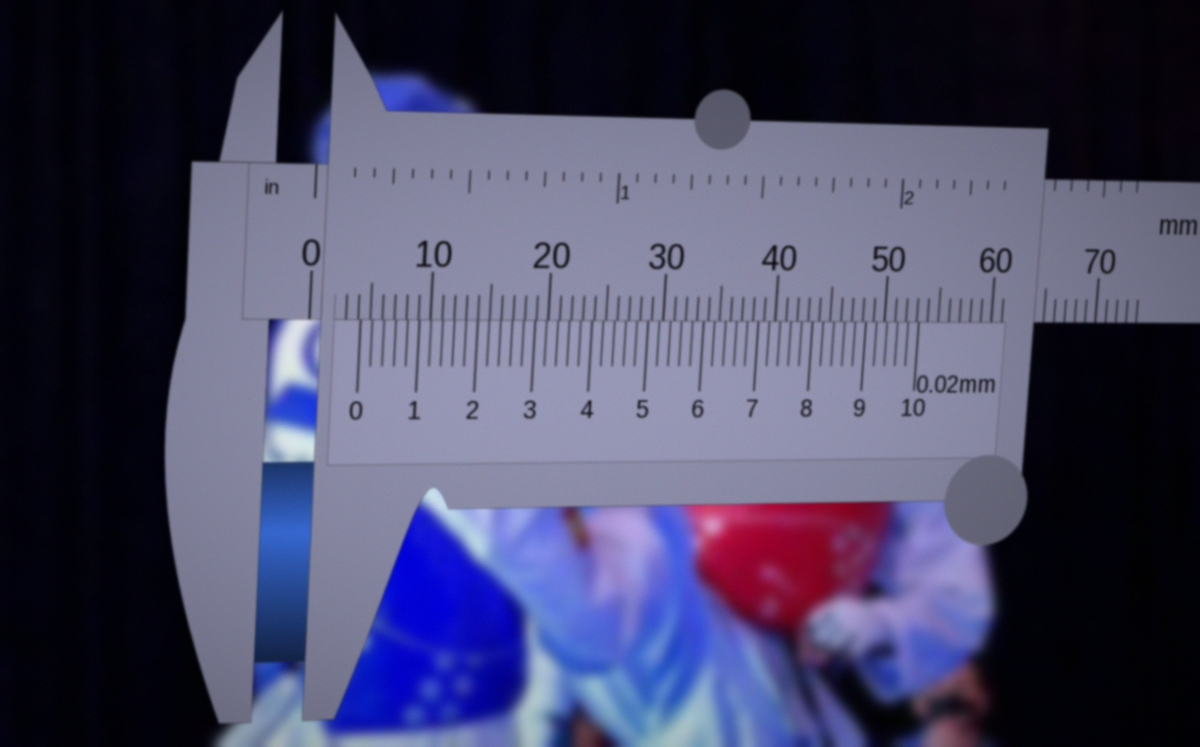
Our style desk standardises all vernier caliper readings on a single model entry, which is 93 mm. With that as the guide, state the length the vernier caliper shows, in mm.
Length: 4.2 mm
